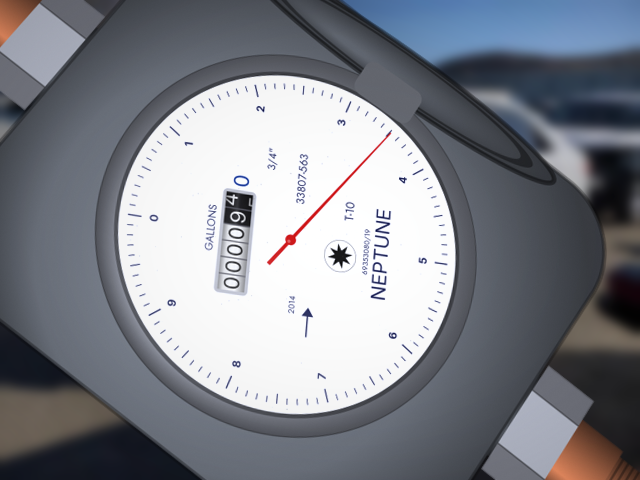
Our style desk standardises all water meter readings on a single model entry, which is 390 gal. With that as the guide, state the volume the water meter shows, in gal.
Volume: 943.5 gal
